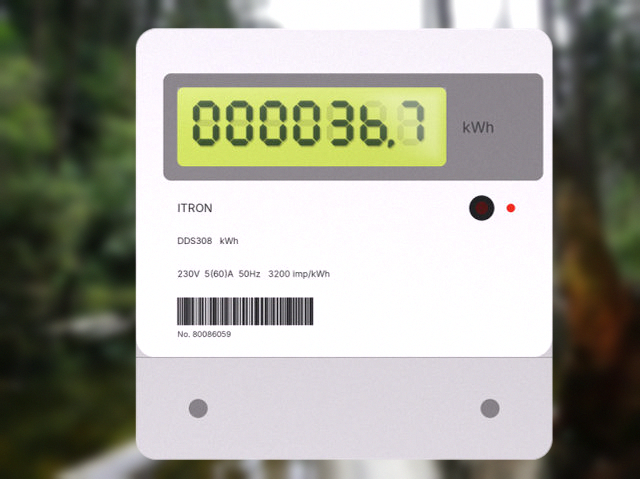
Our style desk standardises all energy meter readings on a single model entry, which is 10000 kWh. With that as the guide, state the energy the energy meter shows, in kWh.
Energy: 36.7 kWh
